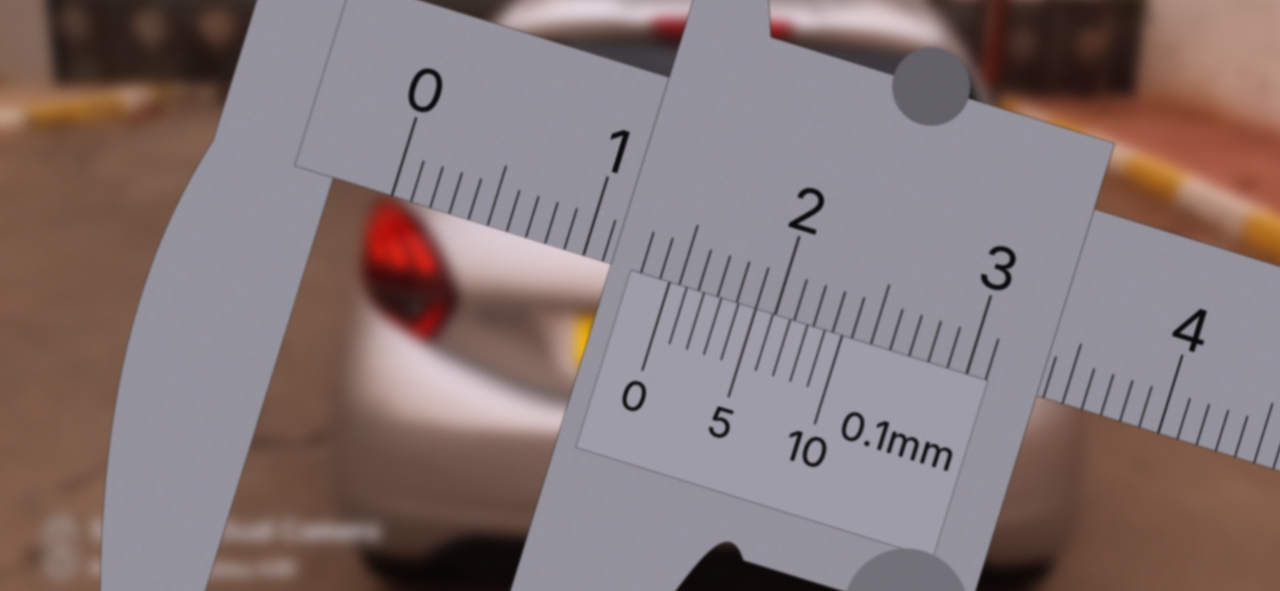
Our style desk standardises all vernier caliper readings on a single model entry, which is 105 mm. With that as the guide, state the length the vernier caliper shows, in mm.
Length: 14.5 mm
